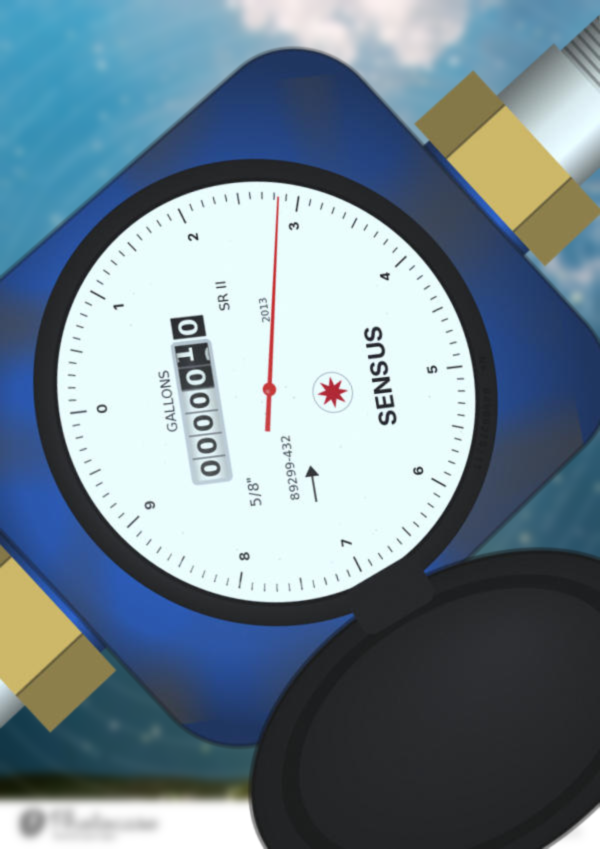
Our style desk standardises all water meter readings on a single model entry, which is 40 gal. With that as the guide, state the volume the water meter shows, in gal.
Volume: 12.8 gal
